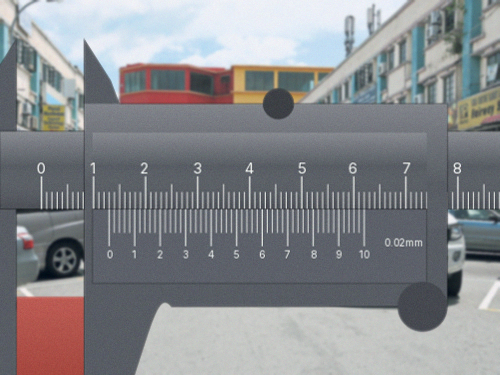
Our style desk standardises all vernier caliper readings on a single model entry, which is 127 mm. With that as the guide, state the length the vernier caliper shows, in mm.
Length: 13.0 mm
